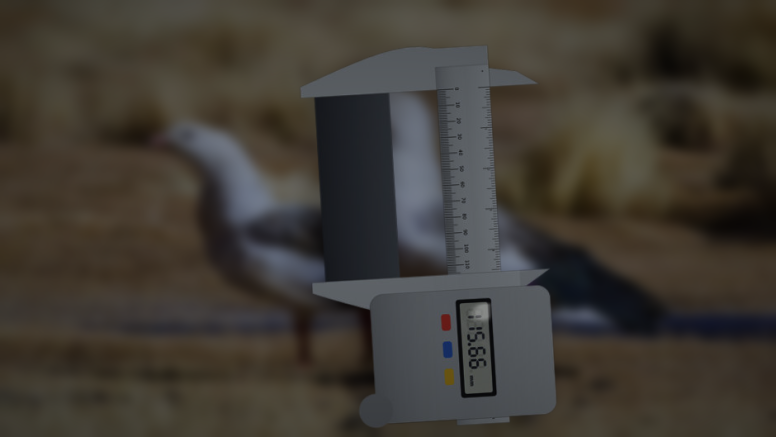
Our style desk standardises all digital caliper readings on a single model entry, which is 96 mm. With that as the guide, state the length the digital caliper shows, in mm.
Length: 115.66 mm
